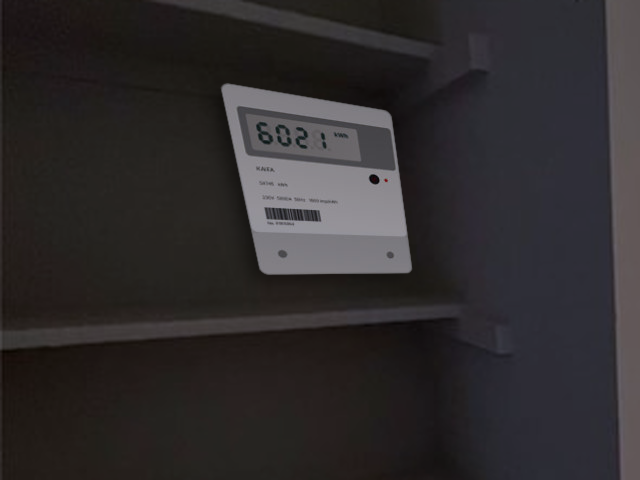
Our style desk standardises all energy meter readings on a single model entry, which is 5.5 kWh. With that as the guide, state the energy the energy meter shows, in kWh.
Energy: 6021 kWh
